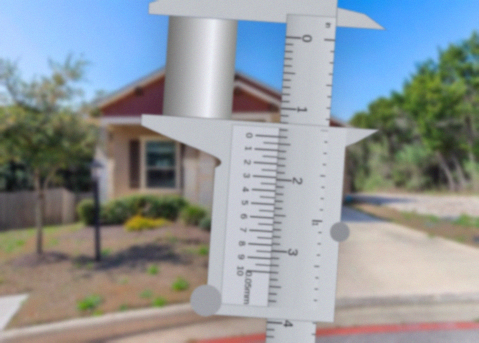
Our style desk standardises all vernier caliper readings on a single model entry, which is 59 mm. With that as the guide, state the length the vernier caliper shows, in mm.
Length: 14.0 mm
